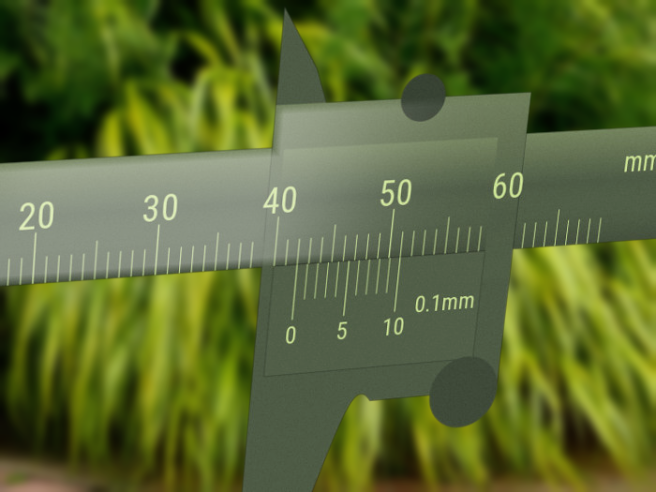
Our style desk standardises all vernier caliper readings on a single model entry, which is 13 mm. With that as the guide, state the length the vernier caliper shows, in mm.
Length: 42.0 mm
